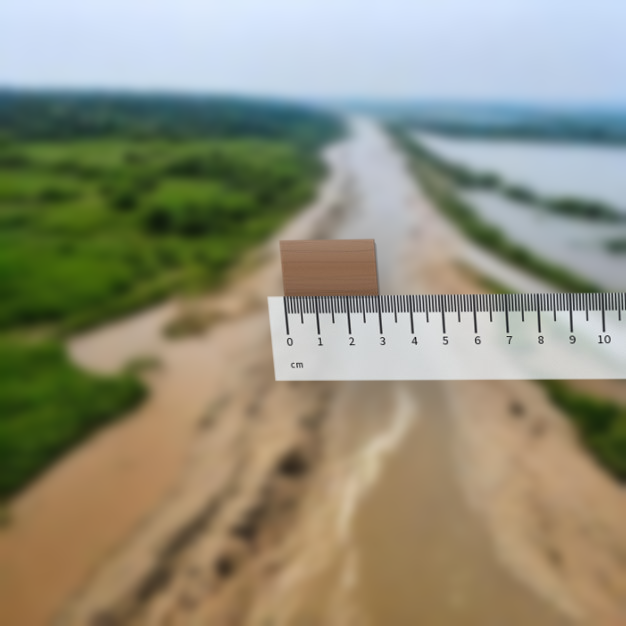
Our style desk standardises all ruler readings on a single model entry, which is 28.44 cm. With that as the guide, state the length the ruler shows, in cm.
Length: 3 cm
